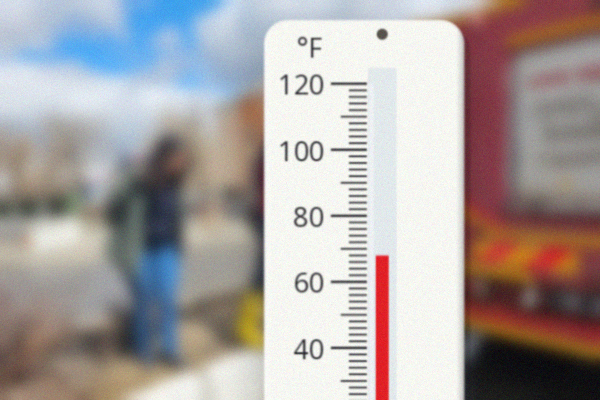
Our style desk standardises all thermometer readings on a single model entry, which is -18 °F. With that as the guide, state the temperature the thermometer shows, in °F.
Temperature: 68 °F
